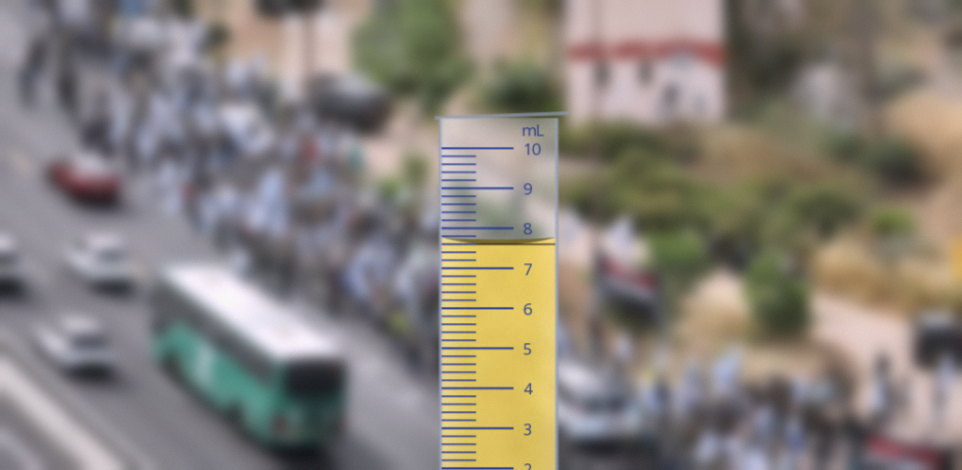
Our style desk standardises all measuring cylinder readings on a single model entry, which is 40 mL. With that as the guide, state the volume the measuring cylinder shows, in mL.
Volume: 7.6 mL
